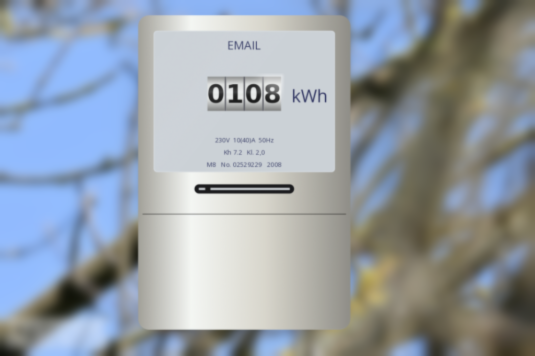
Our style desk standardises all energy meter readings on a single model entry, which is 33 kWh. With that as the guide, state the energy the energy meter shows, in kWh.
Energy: 108 kWh
